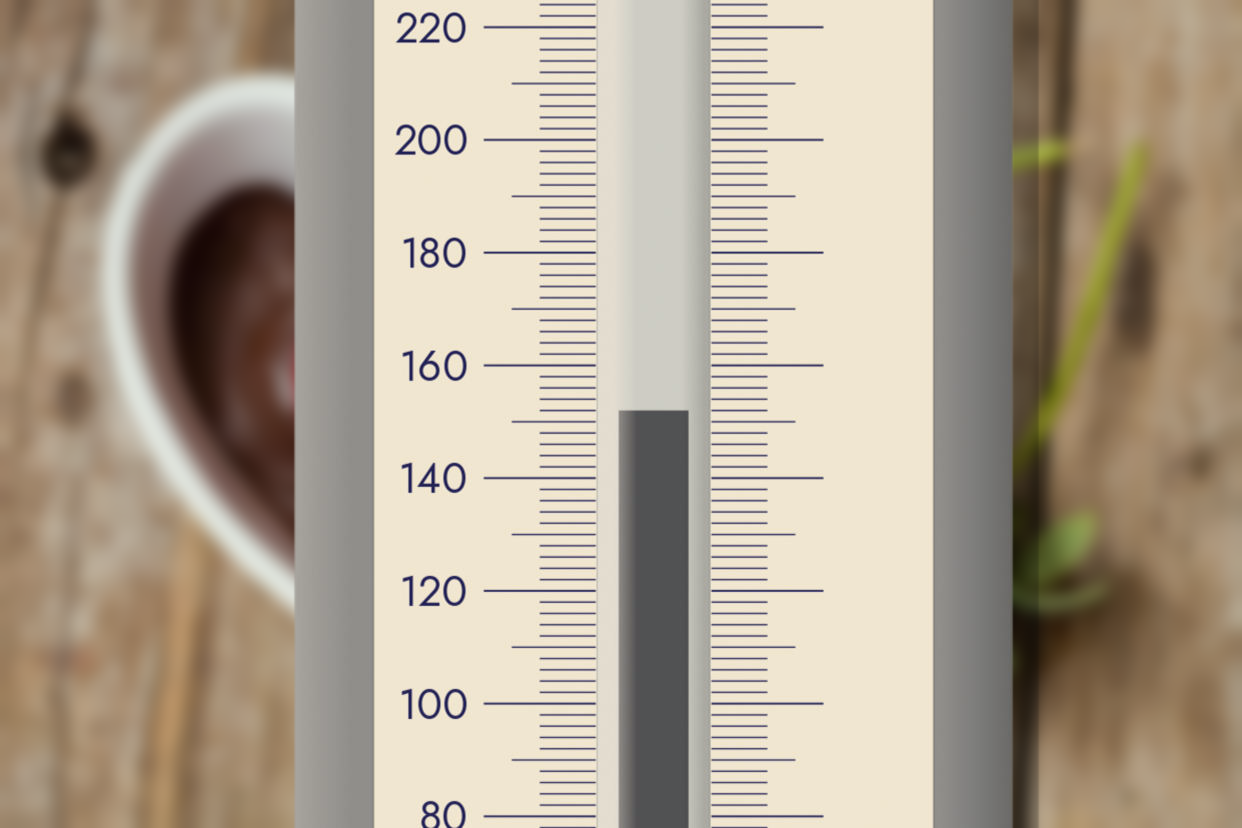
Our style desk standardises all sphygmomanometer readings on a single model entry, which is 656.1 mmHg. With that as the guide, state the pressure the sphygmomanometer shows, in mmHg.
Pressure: 152 mmHg
